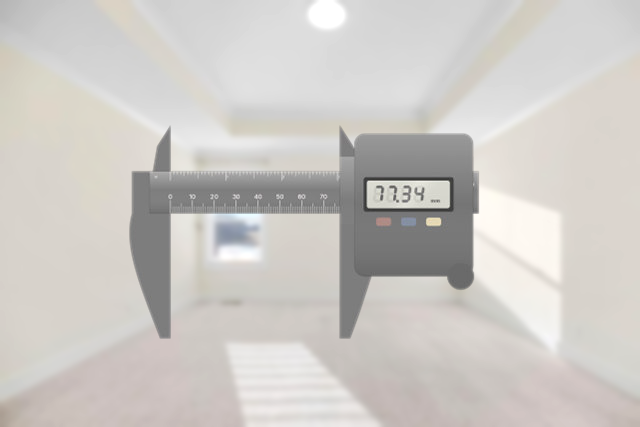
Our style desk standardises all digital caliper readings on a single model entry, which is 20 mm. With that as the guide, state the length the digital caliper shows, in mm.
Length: 77.34 mm
